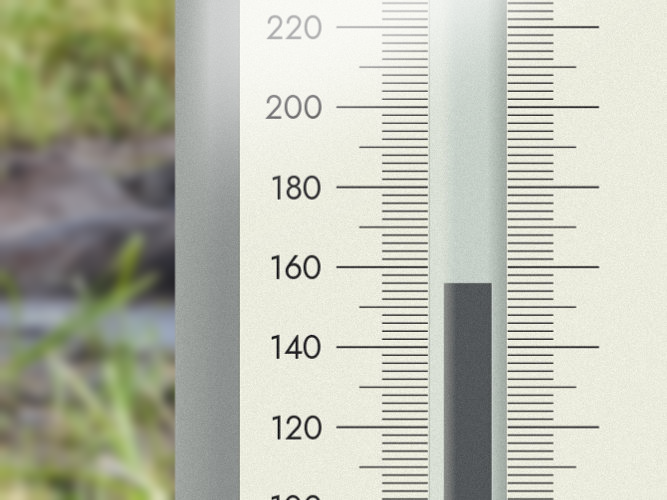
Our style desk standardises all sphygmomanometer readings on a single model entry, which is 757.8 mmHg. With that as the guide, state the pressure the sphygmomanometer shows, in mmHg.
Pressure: 156 mmHg
